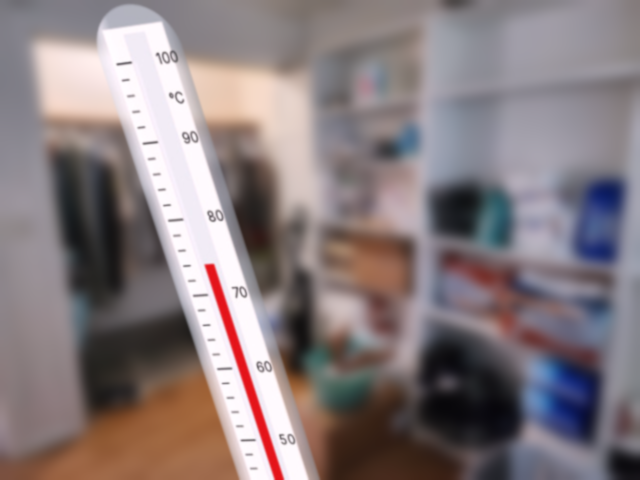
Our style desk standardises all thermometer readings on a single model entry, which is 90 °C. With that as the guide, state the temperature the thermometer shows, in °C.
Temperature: 74 °C
